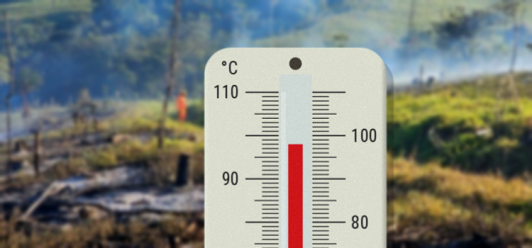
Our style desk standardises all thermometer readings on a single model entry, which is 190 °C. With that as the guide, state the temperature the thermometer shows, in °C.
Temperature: 98 °C
